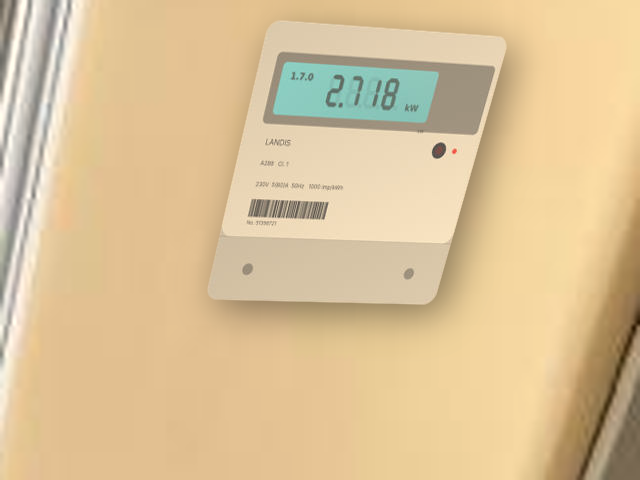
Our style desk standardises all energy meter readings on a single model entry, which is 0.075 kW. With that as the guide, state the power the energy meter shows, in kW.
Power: 2.718 kW
